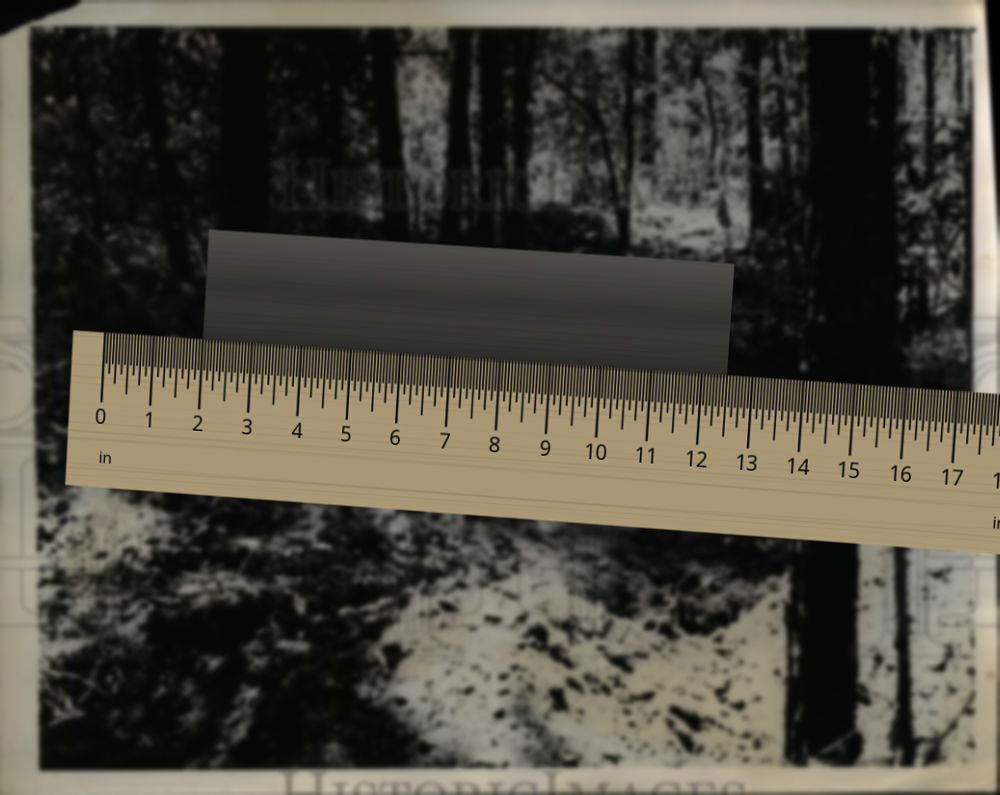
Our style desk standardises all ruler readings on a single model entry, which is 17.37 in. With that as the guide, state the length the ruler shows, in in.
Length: 10.5 in
